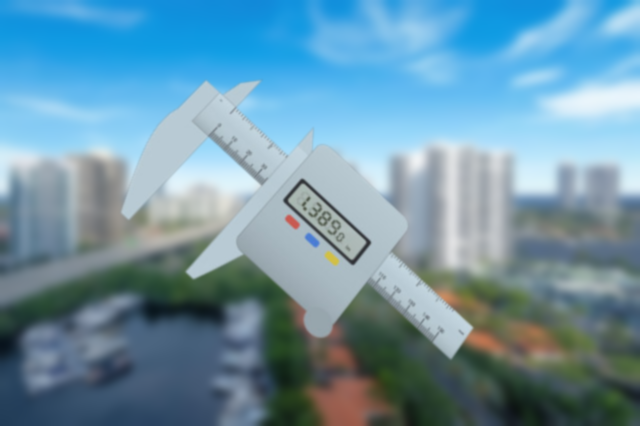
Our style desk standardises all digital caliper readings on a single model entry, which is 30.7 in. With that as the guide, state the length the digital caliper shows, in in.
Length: 1.3890 in
